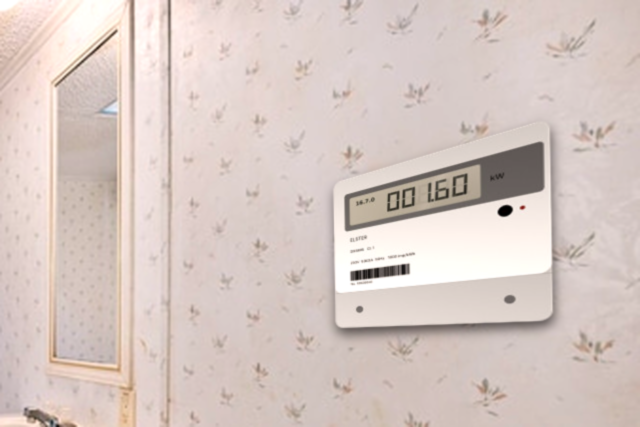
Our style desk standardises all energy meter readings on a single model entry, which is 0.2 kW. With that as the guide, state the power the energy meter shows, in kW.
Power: 1.60 kW
